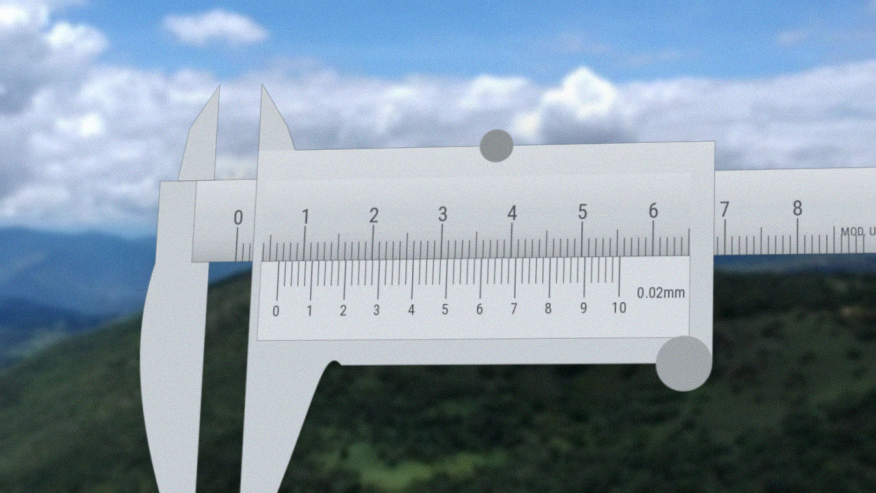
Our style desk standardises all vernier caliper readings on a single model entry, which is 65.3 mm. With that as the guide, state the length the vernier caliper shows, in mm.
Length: 6.4 mm
